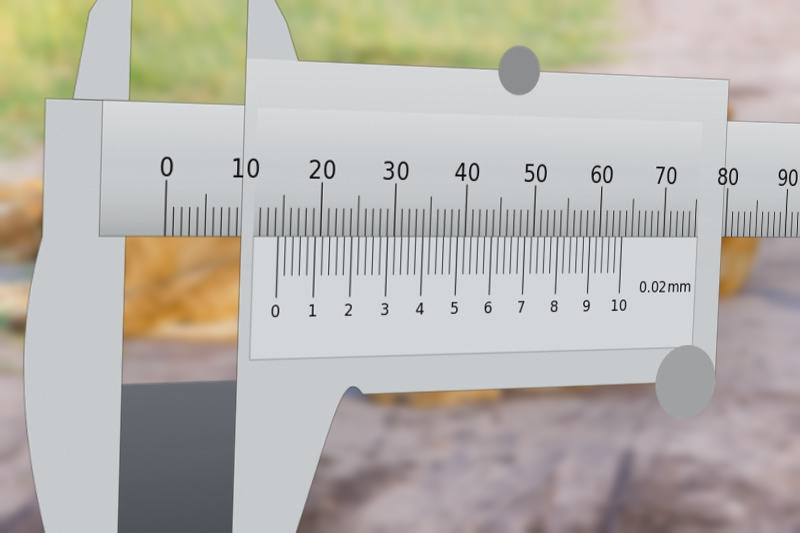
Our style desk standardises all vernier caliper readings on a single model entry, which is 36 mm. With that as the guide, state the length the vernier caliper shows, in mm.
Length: 14.4 mm
